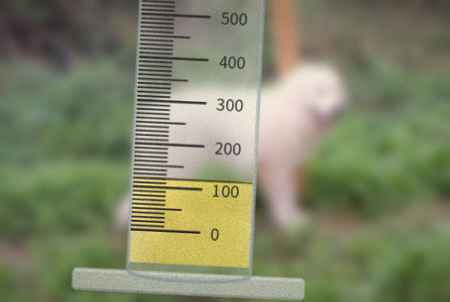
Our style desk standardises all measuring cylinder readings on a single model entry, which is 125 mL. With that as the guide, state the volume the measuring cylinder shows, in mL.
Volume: 120 mL
